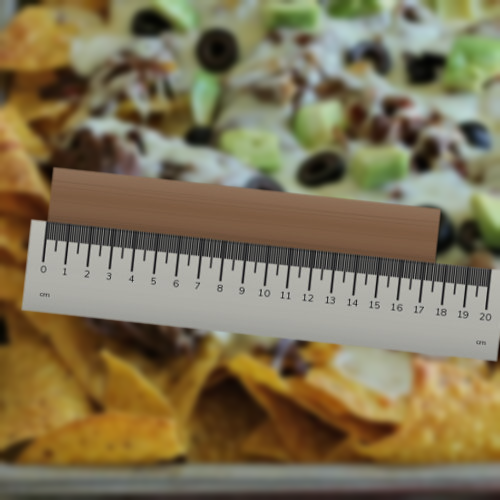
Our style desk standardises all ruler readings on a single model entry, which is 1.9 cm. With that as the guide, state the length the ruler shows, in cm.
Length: 17.5 cm
